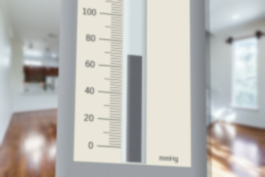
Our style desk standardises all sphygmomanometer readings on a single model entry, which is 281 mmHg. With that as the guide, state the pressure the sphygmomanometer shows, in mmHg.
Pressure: 70 mmHg
